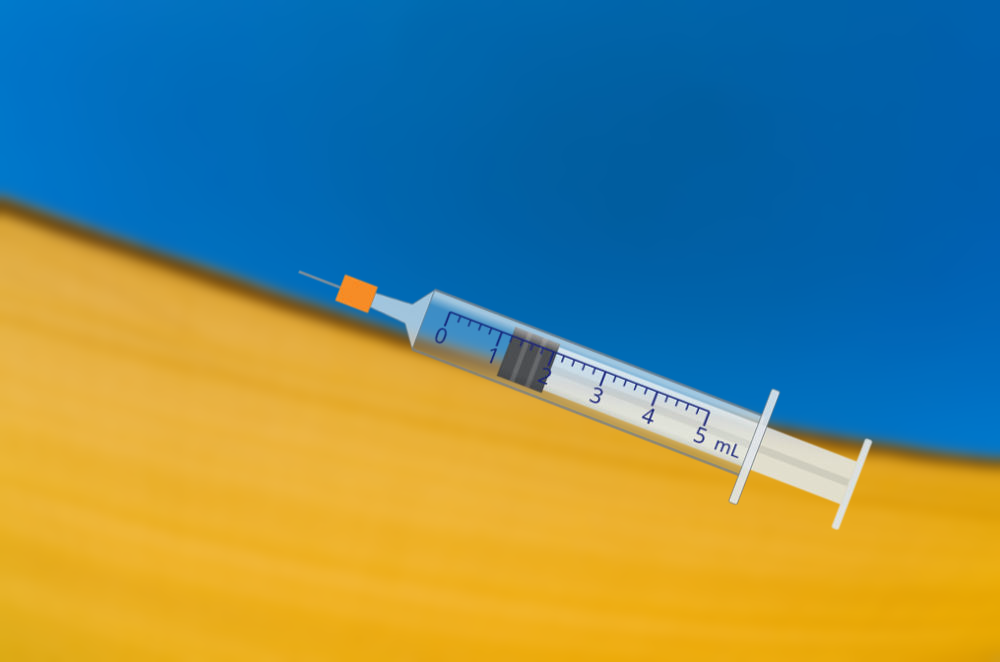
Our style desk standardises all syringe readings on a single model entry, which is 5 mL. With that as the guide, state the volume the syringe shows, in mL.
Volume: 1.2 mL
